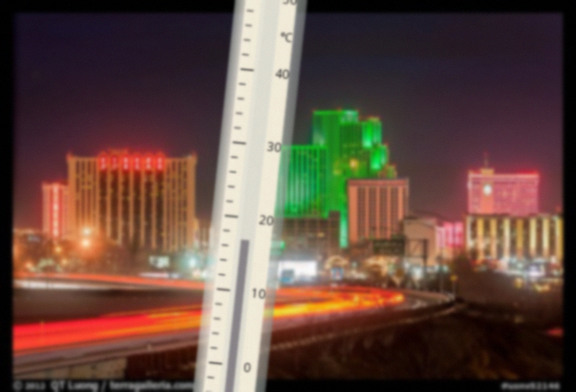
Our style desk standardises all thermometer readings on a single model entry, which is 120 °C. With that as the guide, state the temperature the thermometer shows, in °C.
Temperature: 17 °C
